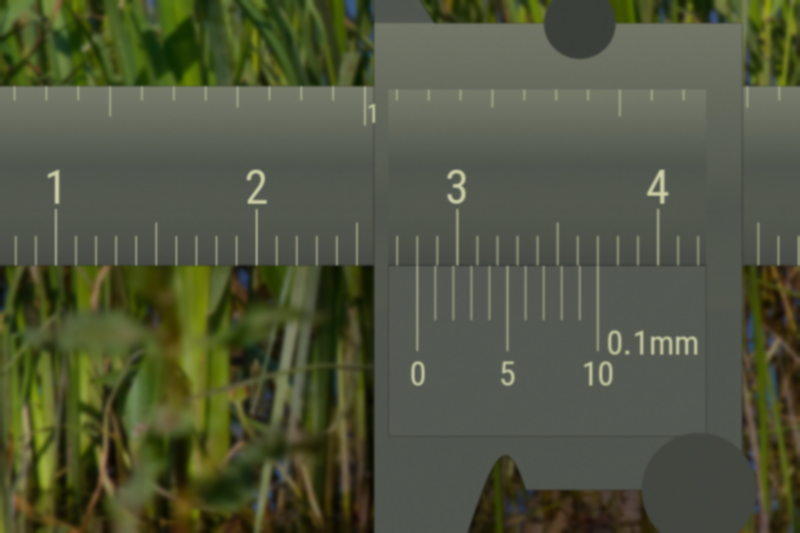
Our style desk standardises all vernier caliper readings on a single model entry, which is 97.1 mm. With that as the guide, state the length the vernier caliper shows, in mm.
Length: 28.0 mm
